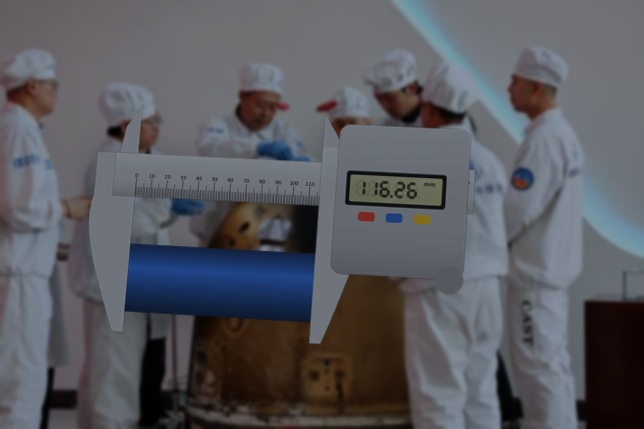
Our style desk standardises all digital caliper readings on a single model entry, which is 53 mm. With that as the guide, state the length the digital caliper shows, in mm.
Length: 116.26 mm
